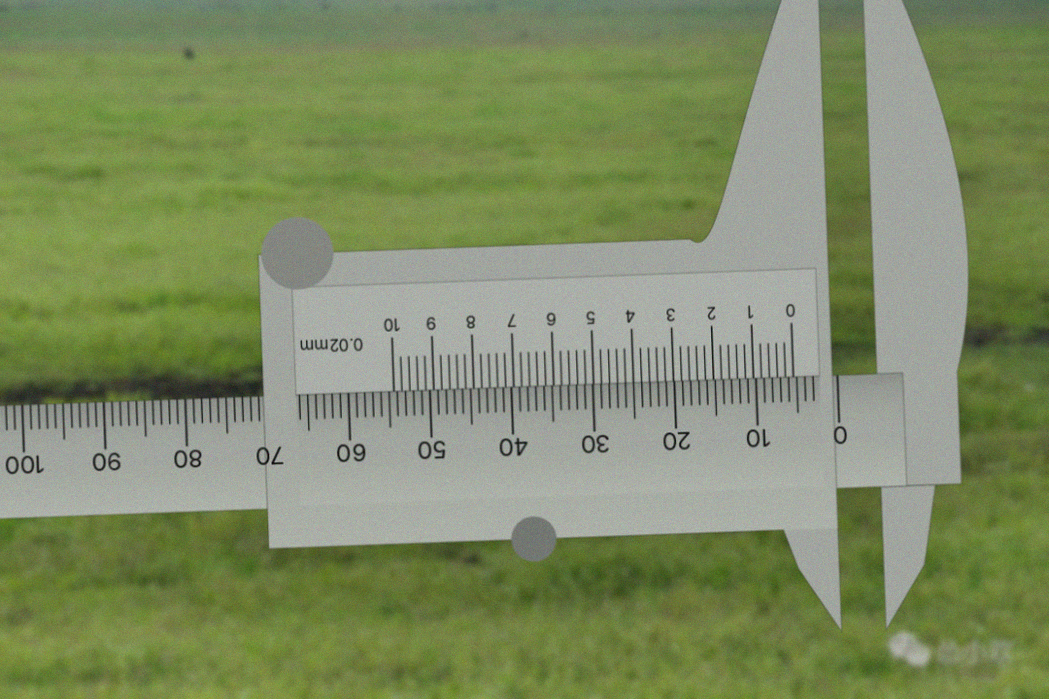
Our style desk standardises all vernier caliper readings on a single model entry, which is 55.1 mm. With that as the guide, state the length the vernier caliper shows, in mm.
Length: 5.4 mm
